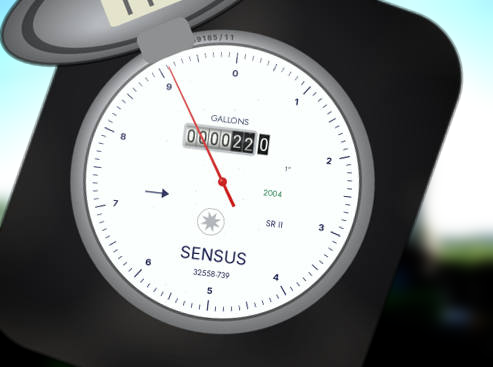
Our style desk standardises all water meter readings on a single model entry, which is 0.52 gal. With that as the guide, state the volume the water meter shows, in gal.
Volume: 219.1 gal
